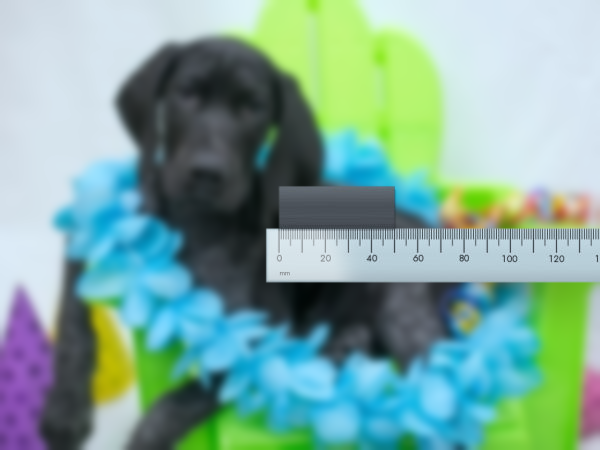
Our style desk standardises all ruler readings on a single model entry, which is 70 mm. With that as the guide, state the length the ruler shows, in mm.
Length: 50 mm
